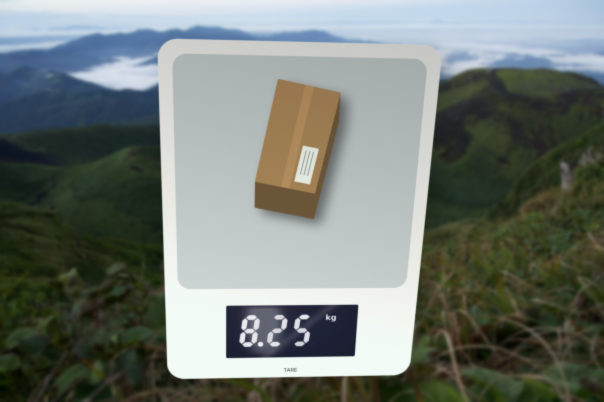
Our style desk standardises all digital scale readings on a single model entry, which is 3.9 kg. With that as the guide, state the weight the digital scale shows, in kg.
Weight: 8.25 kg
